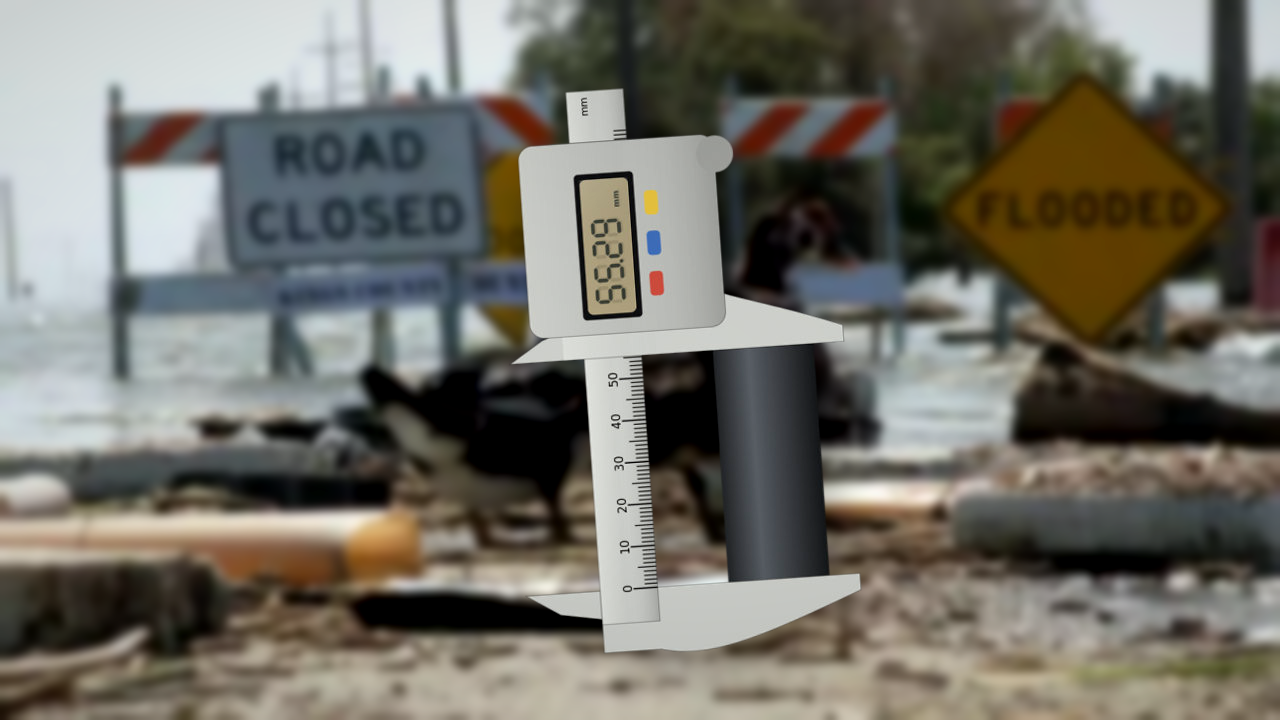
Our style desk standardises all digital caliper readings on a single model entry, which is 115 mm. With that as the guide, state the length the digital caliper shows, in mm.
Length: 55.29 mm
